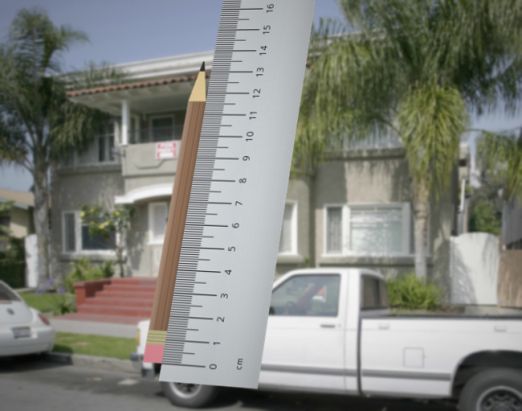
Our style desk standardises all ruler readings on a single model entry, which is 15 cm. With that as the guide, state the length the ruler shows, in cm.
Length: 13.5 cm
